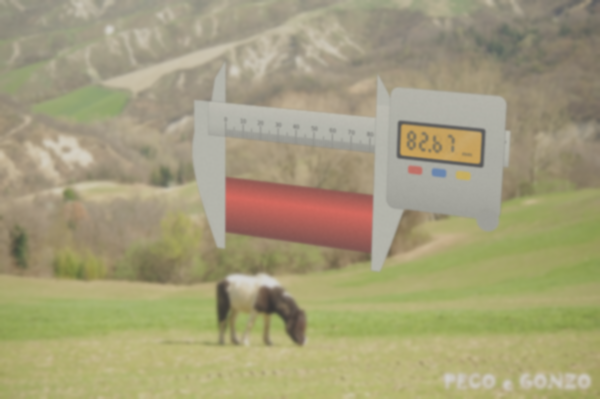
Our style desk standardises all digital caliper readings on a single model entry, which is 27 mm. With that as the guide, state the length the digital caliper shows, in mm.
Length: 82.67 mm
